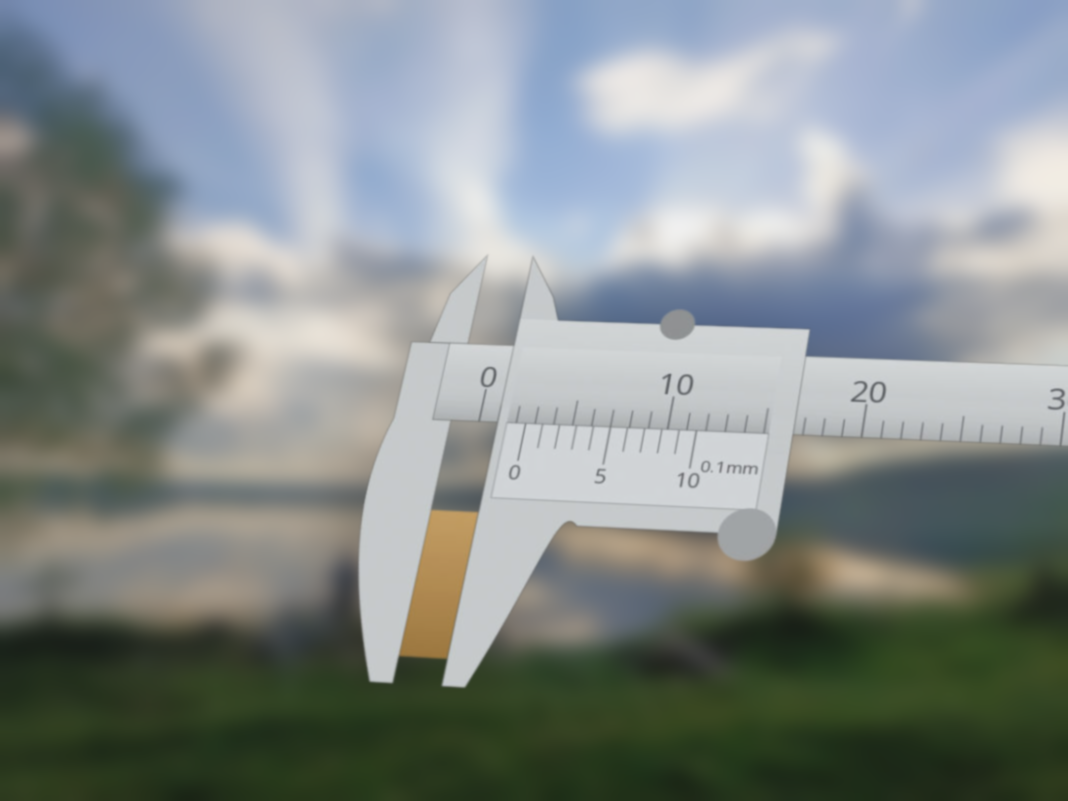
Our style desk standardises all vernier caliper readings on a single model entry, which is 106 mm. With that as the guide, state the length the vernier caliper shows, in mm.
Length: 2.5 mm
